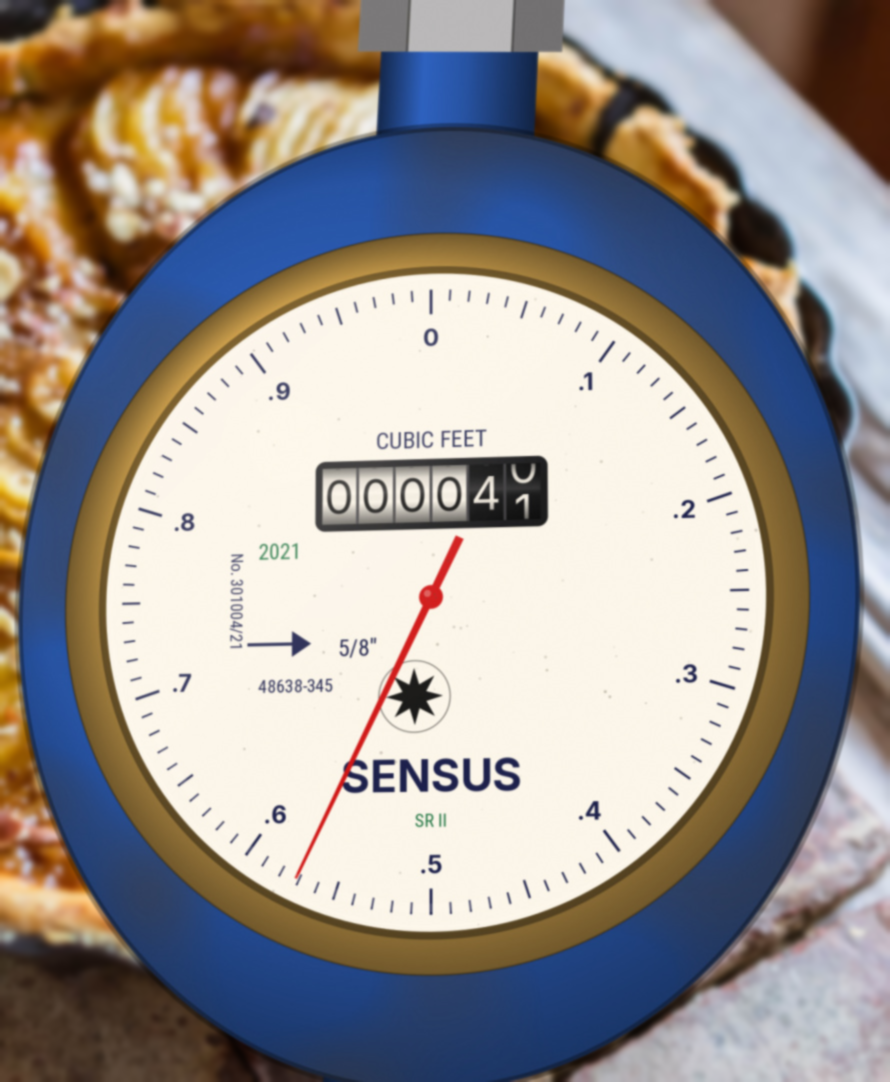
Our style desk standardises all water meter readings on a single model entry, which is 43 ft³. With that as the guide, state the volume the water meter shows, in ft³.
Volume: 40.57 ft³
